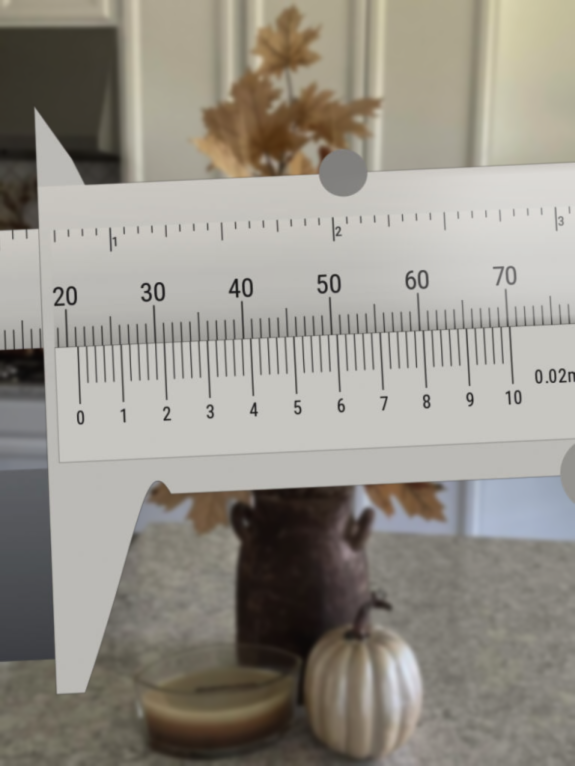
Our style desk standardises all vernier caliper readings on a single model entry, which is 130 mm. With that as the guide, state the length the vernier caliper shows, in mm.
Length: 21.2 mm
